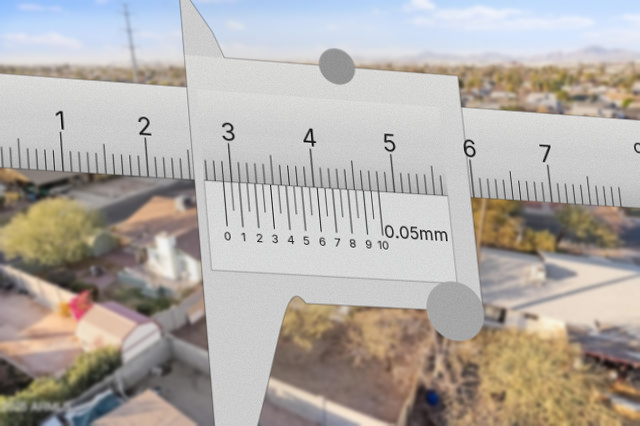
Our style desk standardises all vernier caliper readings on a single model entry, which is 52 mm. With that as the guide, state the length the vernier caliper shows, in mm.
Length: 29.0 mm
